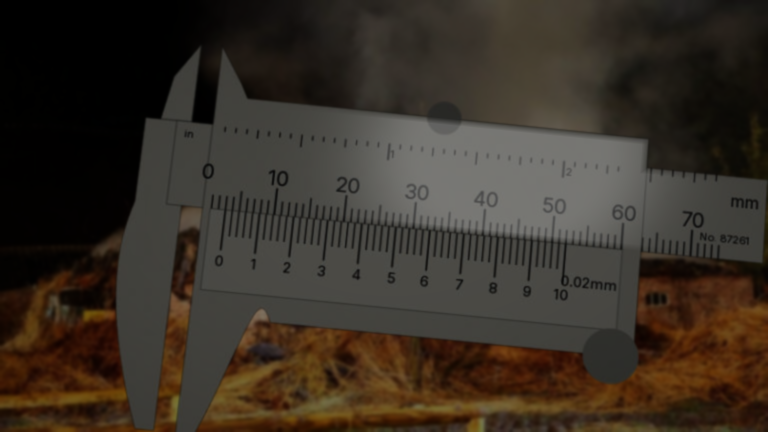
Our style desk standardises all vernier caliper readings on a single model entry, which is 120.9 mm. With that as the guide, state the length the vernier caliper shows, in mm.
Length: 3.0 mm
